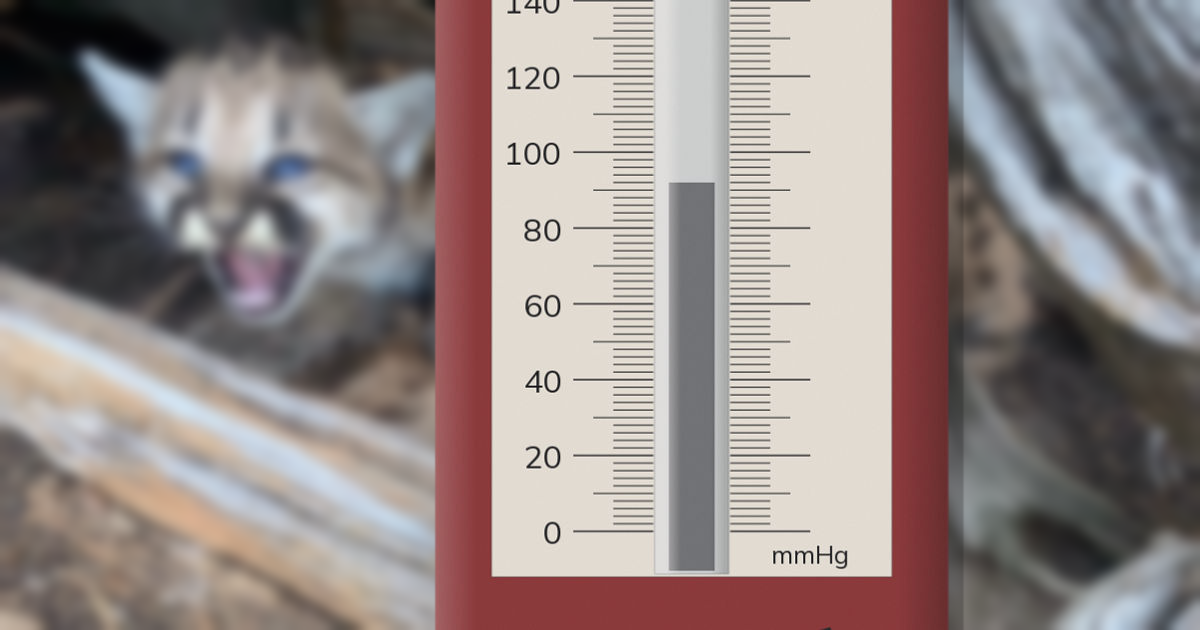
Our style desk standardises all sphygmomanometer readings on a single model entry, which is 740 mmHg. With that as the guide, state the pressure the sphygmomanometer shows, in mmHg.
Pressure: 92 mmHg
